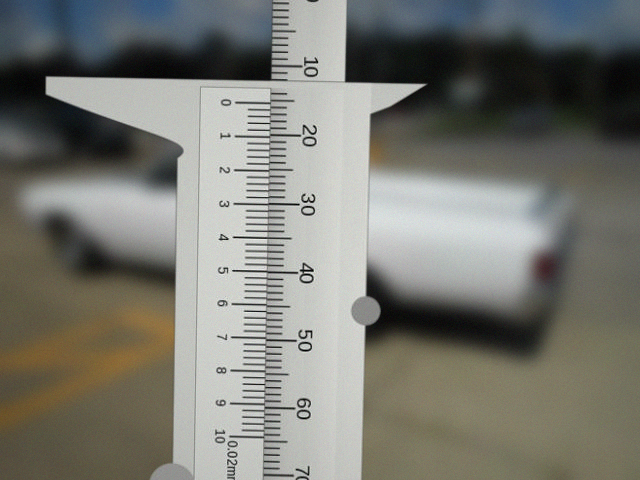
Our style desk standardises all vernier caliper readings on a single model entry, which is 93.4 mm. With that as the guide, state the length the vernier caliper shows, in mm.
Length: 15.4 mm
